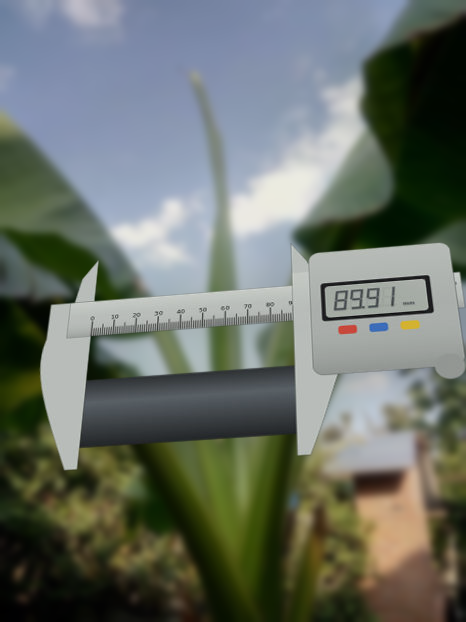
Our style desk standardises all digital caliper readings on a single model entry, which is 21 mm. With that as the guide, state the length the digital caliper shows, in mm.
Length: 89.91 mm
